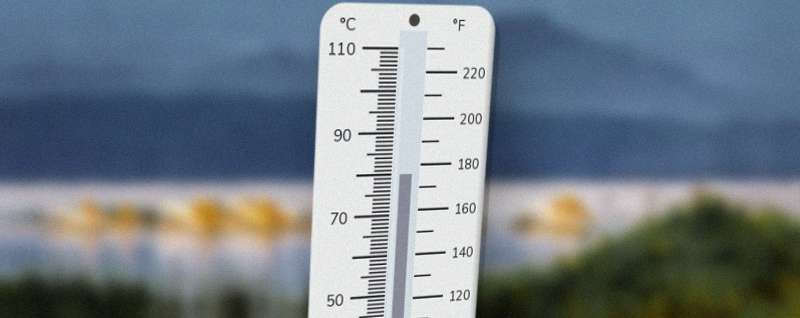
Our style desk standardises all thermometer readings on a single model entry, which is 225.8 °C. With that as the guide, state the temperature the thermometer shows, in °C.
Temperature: 80 °C
